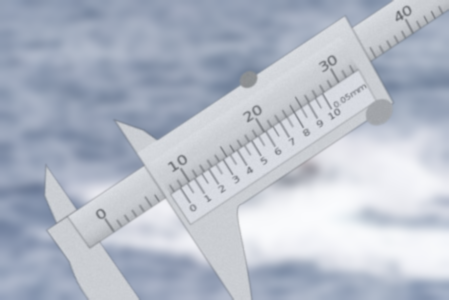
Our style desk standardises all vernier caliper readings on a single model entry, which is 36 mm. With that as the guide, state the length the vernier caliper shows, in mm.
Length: 8.8 mm
